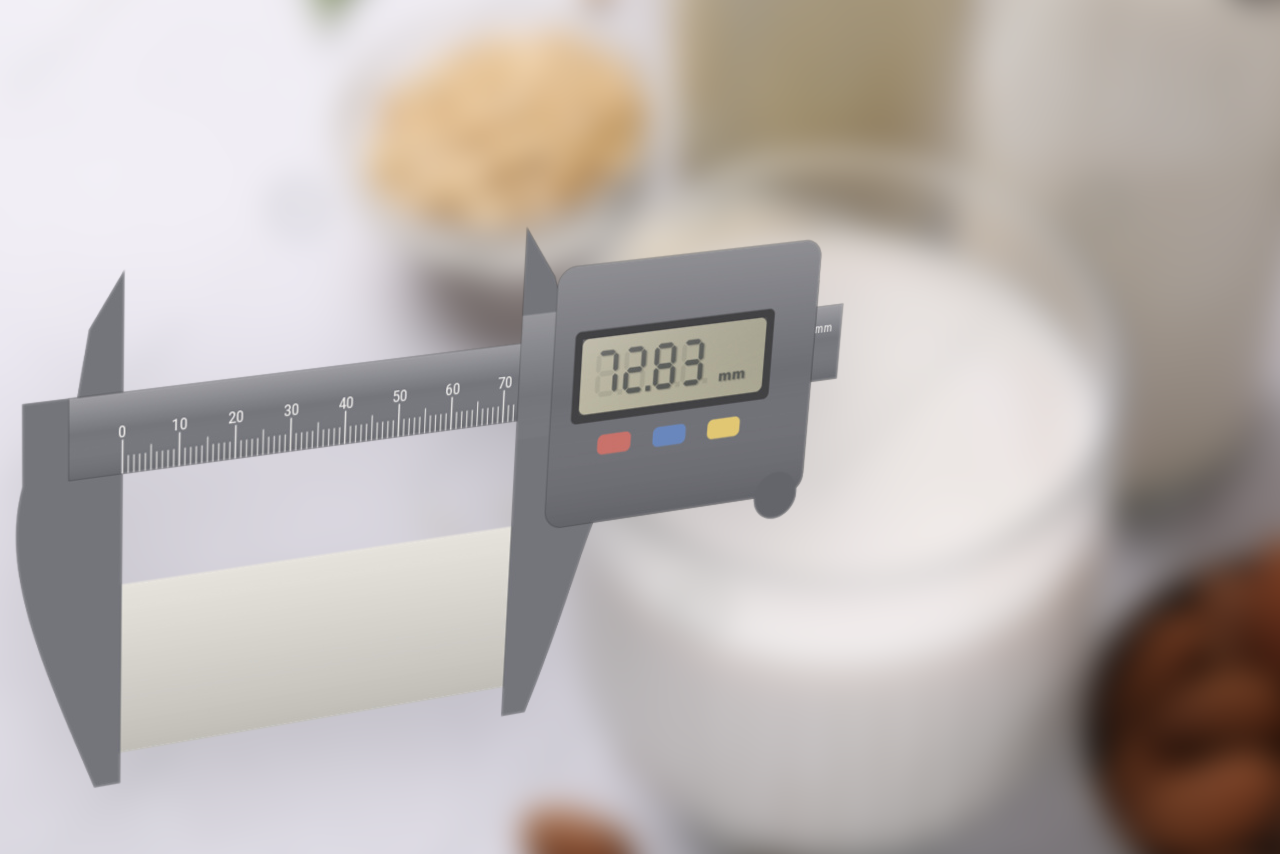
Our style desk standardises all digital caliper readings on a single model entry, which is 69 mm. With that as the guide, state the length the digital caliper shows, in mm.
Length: 72.83 mm
